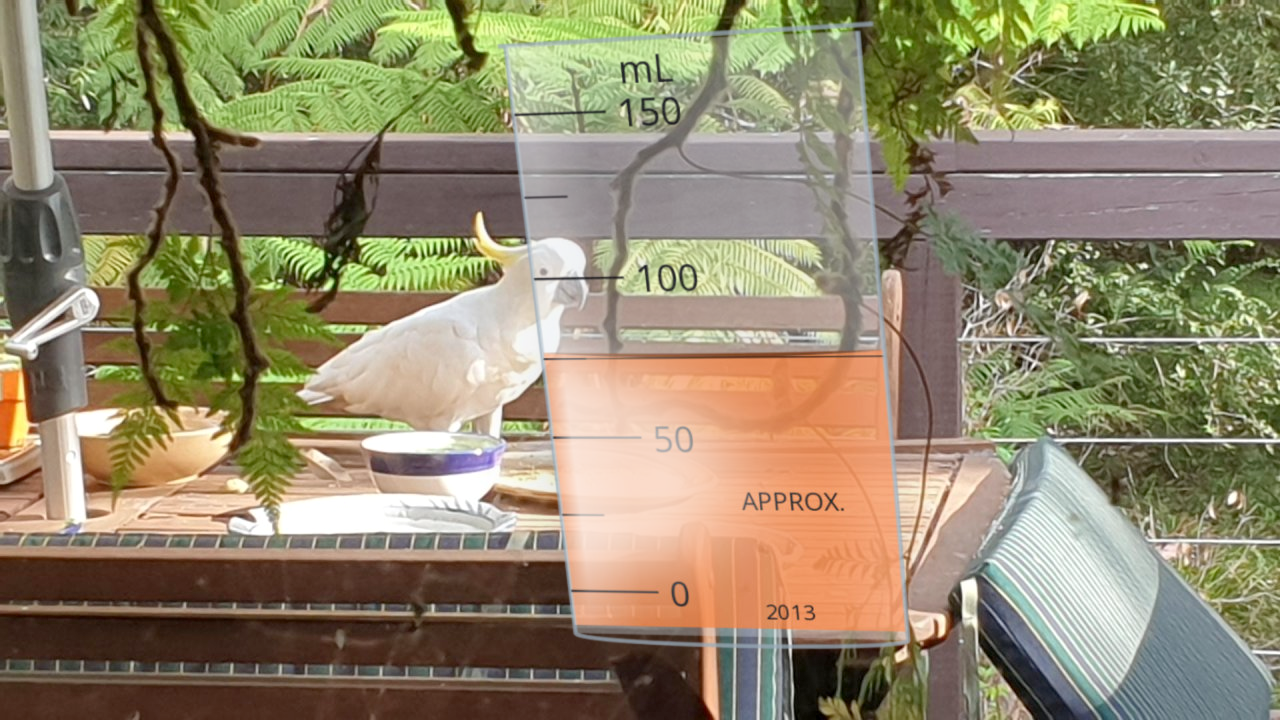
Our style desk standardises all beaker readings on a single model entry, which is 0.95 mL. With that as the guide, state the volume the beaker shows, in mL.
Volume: 75 mL
